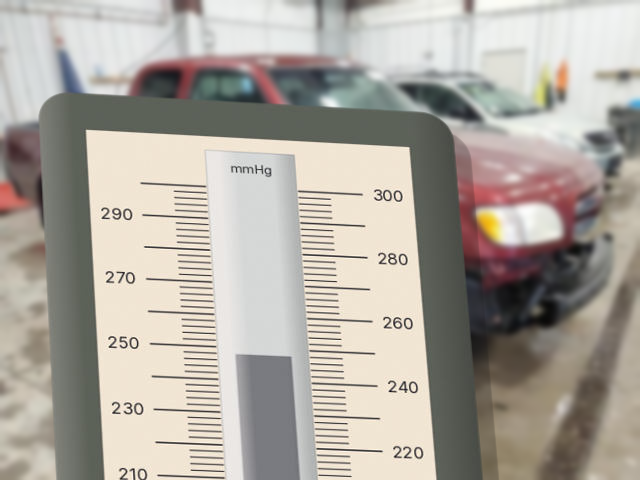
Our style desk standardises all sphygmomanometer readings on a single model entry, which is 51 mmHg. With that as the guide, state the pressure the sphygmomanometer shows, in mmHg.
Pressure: 248 mmHg
